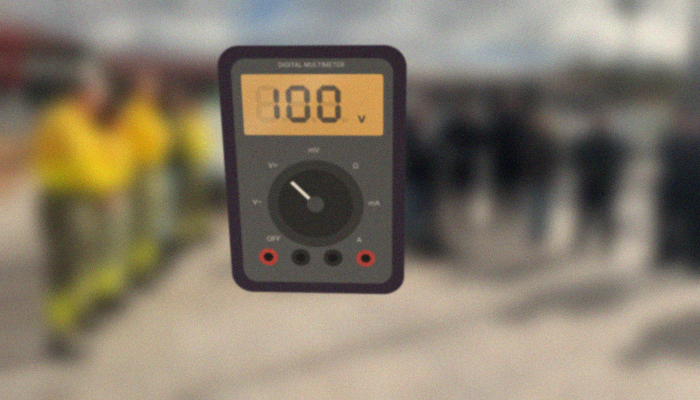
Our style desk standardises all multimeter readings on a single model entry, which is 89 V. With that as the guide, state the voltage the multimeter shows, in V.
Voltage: 100 V
